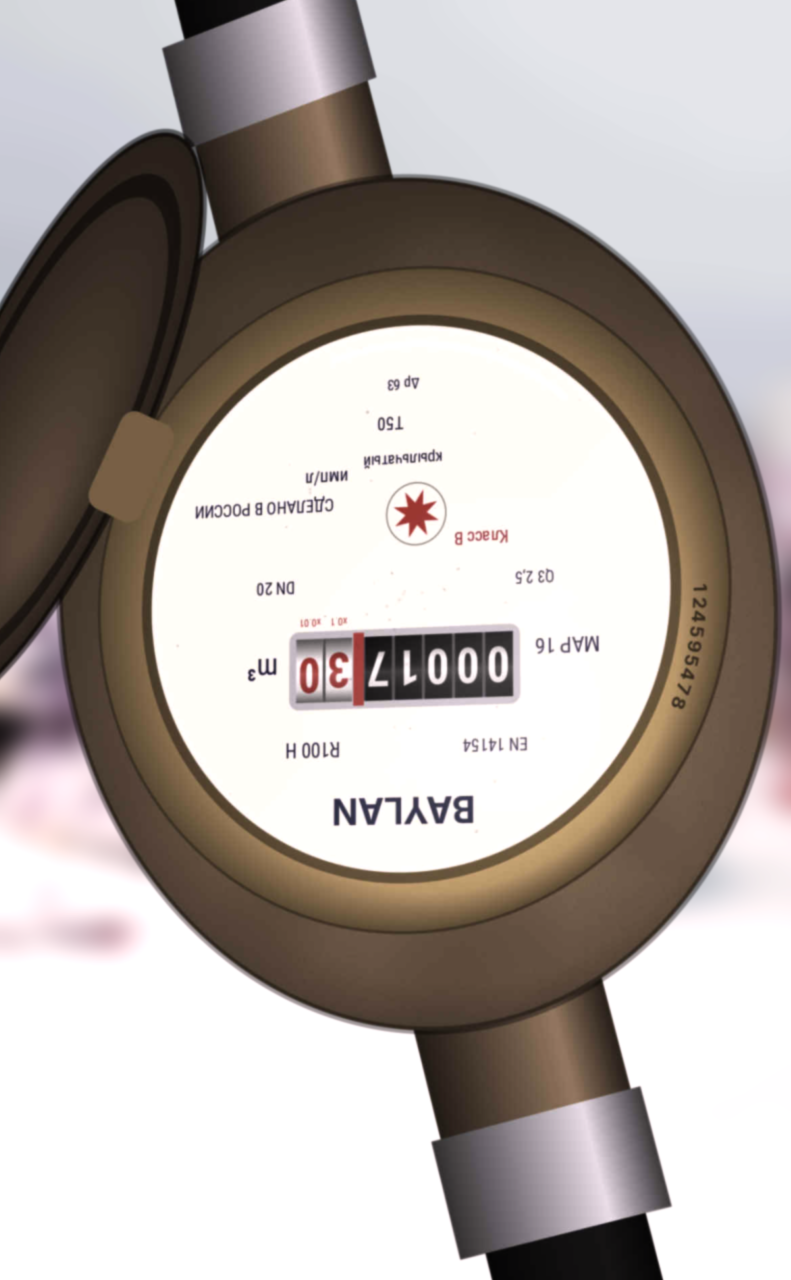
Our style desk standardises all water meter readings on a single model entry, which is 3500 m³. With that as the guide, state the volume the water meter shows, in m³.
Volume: 17.30 m³
